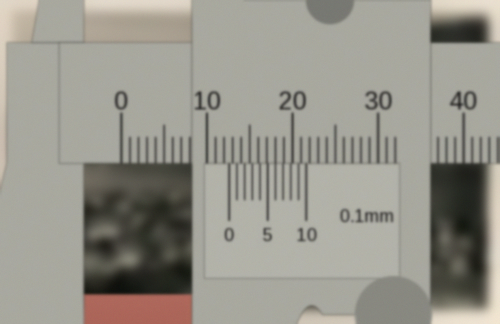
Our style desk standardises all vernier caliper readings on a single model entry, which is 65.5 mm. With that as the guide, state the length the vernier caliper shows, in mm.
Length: 12.6 mm
